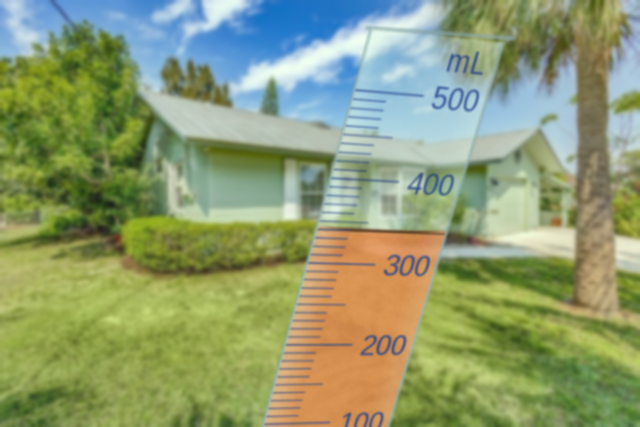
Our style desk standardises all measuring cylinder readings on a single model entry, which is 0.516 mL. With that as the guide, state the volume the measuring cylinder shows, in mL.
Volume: 340 mL
